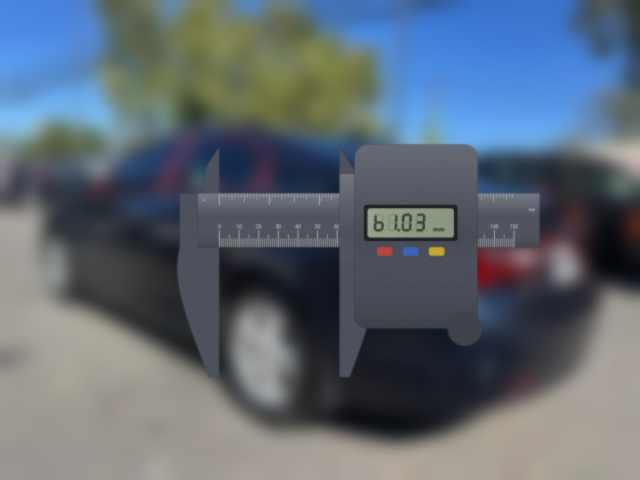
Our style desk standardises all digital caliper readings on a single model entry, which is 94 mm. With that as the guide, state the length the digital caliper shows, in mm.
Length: 61.03 mm
